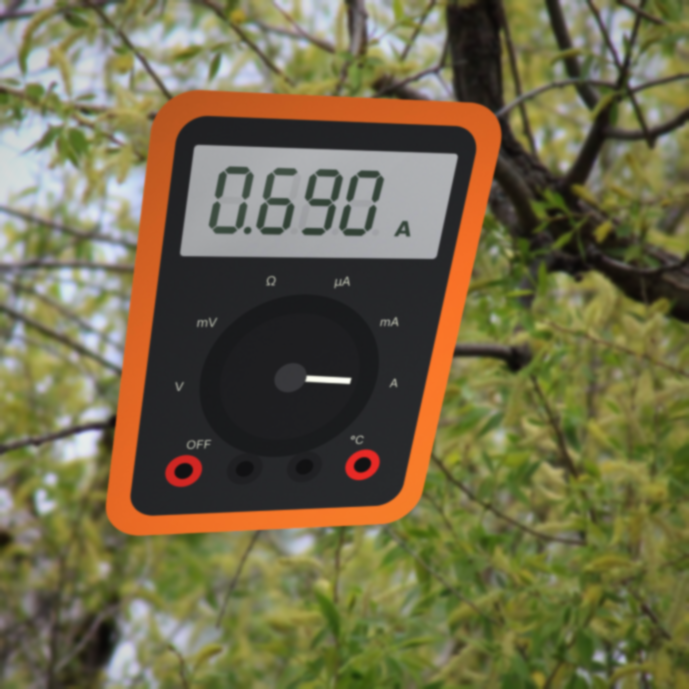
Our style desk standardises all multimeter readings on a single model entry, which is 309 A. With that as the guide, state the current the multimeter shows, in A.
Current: 0.690 A
